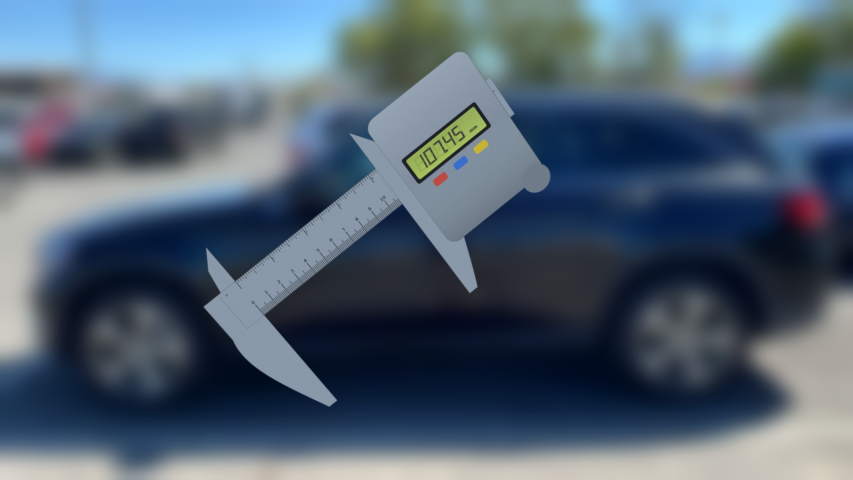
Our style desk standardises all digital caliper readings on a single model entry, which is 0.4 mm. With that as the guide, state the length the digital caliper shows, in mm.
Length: 107.45 mm
